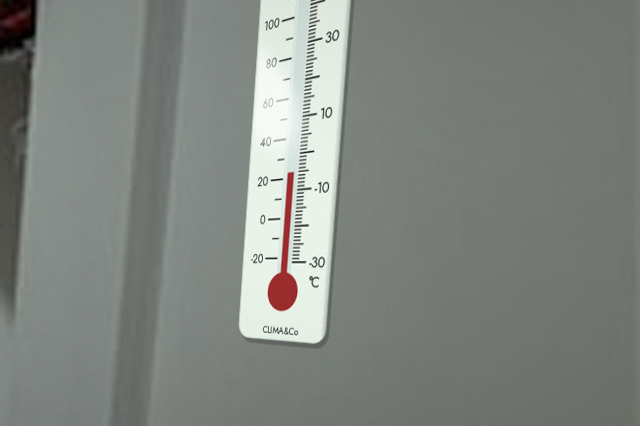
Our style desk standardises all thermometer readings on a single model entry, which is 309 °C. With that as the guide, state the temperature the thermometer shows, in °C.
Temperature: -5 °C
